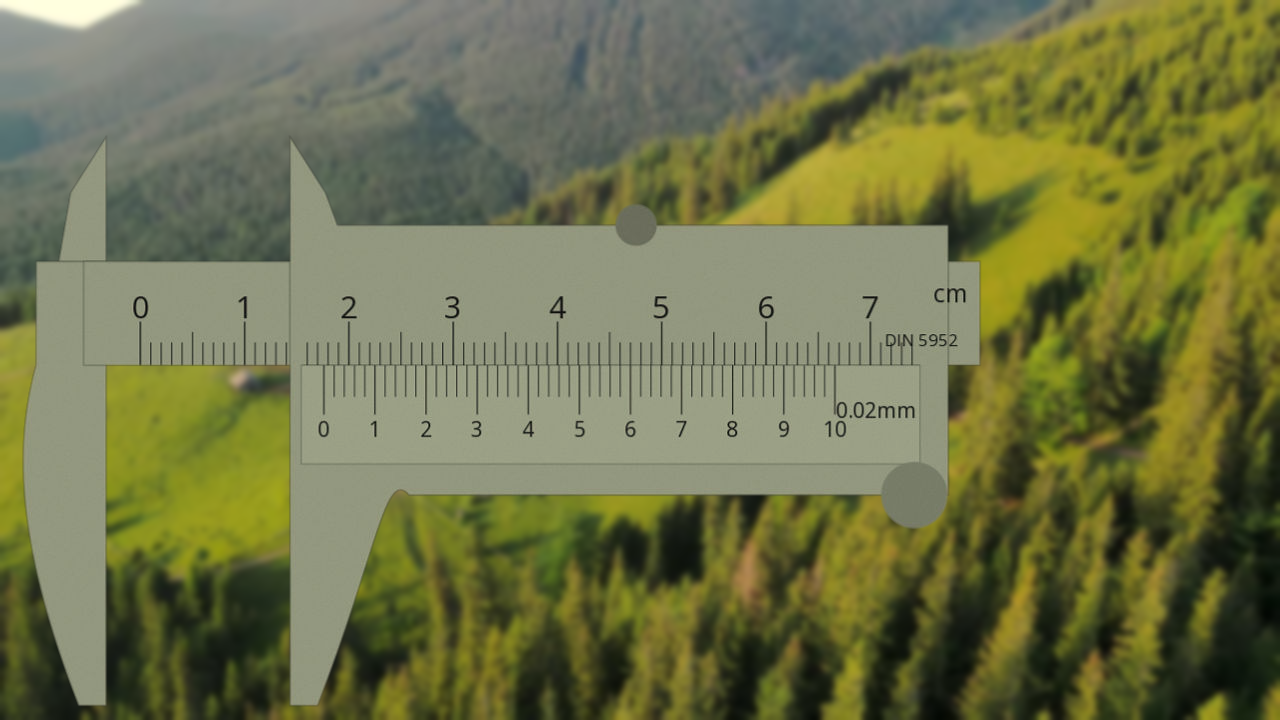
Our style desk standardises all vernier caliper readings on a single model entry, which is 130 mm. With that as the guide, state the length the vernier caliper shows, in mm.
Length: 17.6 mm
